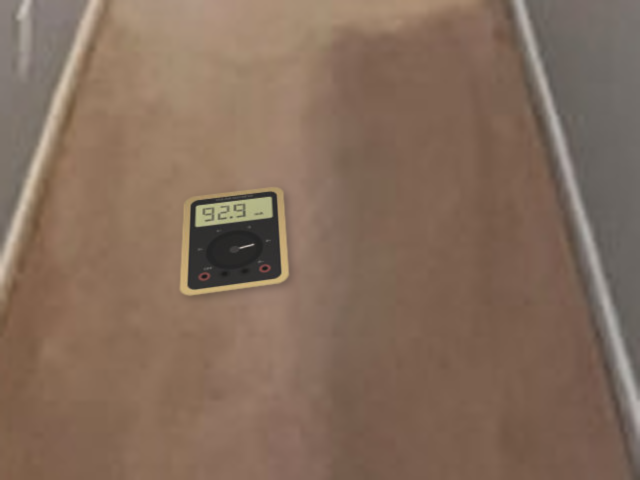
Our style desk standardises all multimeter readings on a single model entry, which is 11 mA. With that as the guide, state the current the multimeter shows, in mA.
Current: 92.9 mA
